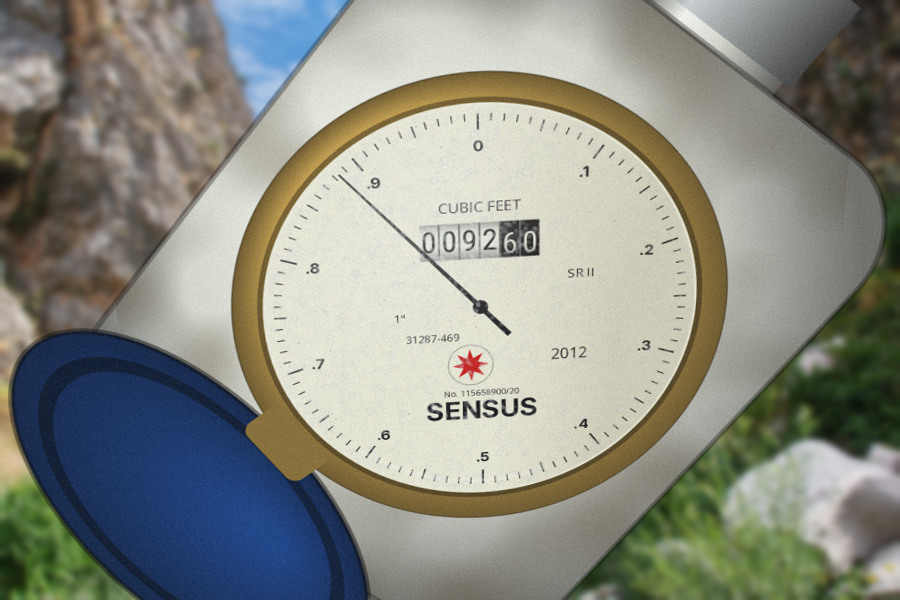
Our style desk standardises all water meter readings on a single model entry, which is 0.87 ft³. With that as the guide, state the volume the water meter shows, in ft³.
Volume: 9259.88 ft³
